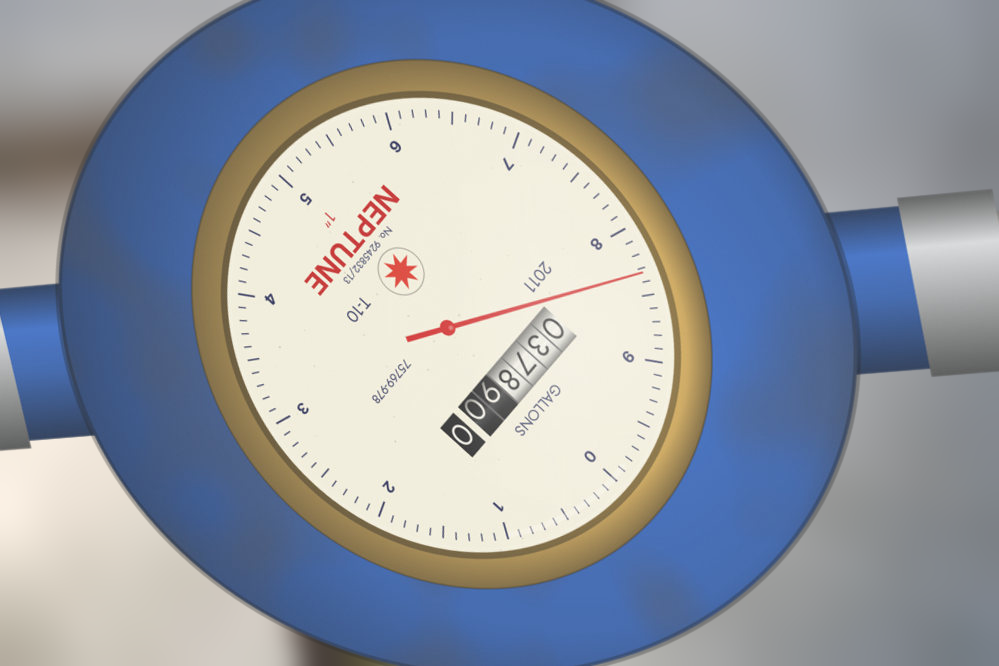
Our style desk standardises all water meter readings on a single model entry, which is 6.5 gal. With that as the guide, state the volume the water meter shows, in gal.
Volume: 378898.3 gal
